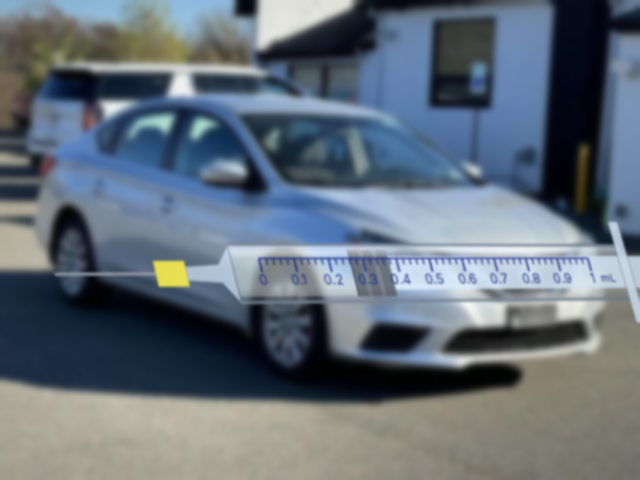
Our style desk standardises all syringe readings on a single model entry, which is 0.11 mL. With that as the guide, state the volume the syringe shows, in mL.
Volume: 0.26 mL
